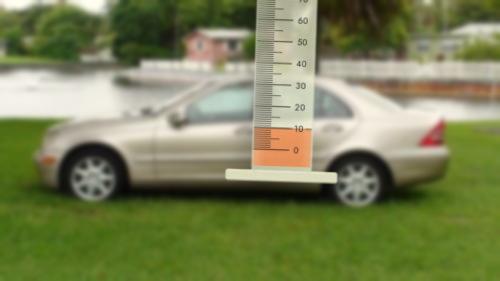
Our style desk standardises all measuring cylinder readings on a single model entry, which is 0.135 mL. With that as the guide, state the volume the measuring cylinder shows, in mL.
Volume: 10 mL
